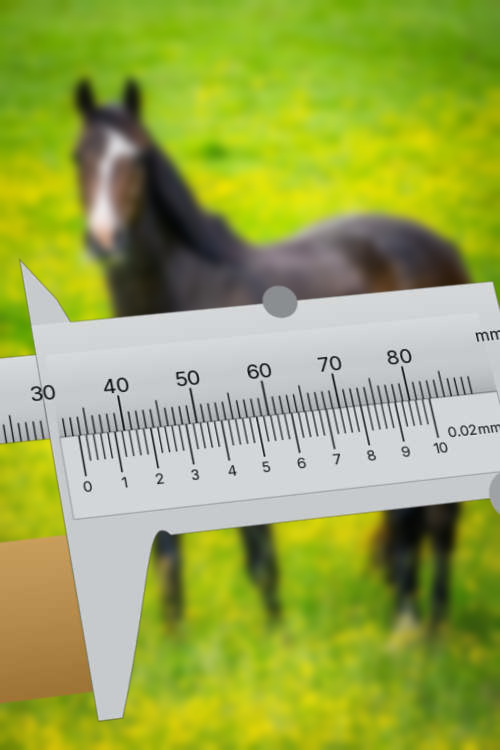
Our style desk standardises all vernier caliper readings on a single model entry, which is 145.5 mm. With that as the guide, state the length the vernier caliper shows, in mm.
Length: 33.8 mm
